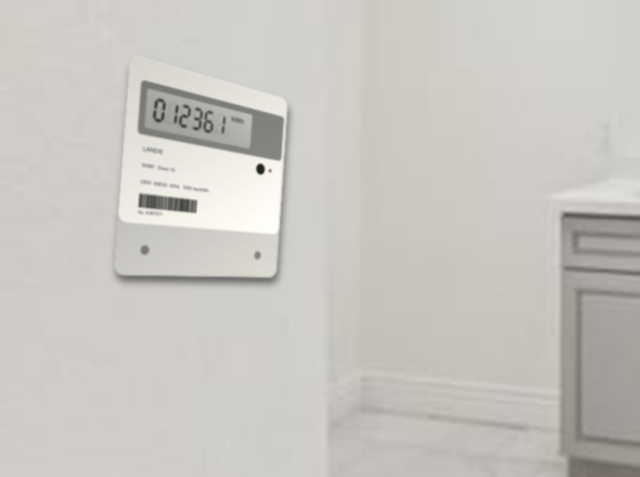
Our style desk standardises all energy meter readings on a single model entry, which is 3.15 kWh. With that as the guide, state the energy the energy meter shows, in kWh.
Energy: 12361 kWh
